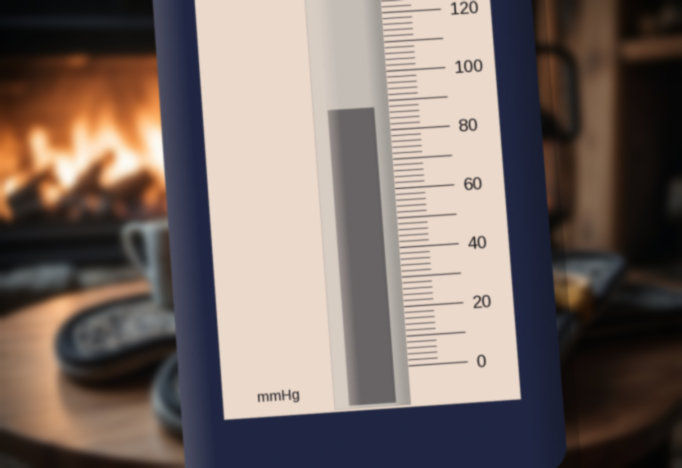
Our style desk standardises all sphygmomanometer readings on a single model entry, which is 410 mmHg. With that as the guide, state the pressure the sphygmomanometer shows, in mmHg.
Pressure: 88 mmHg
